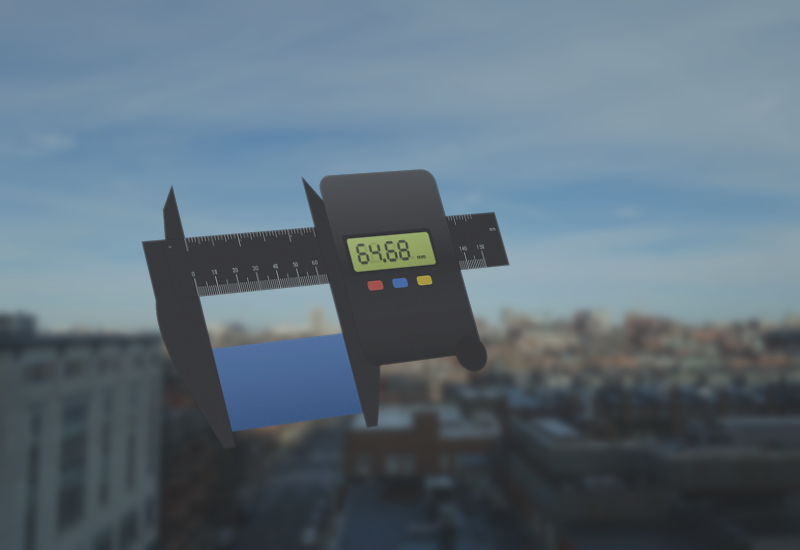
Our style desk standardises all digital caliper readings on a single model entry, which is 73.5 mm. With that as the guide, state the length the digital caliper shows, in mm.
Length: 64.68 mm
